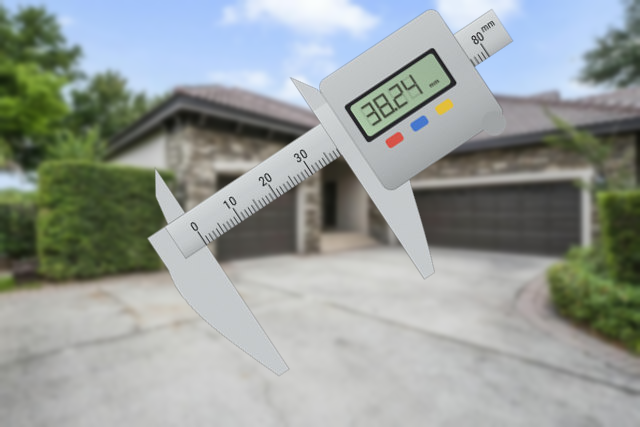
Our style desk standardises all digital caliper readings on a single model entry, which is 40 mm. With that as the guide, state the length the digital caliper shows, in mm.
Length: 38.24 mm
